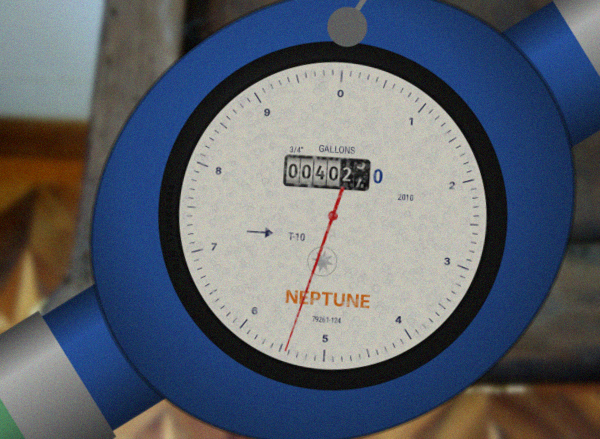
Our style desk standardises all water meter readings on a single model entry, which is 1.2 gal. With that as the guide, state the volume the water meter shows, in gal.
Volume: 40235.4 gal
